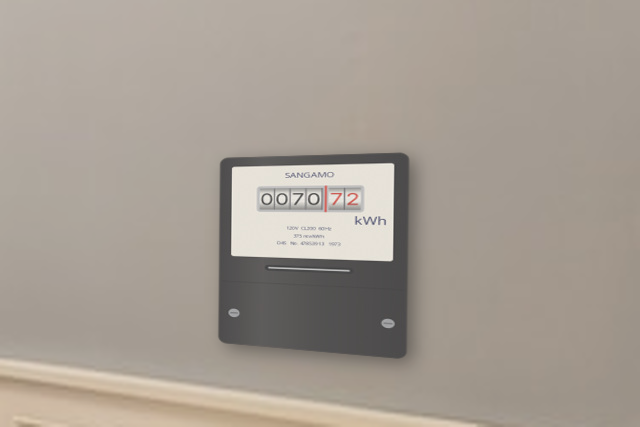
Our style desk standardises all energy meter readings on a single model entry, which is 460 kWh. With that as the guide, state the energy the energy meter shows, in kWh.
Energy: 70.72 kWh
